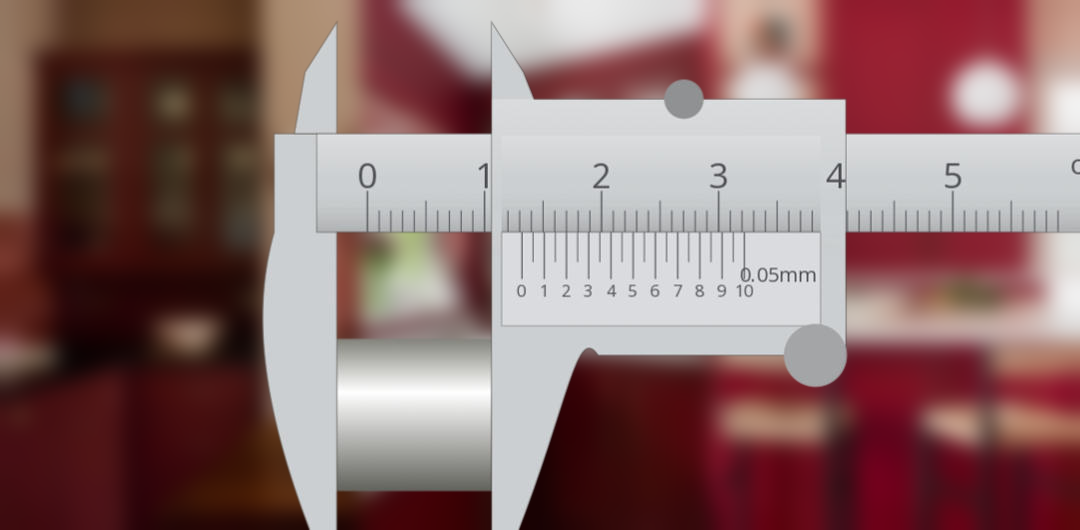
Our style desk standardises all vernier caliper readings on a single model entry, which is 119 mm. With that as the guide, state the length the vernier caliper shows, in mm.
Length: 13.2 mm
